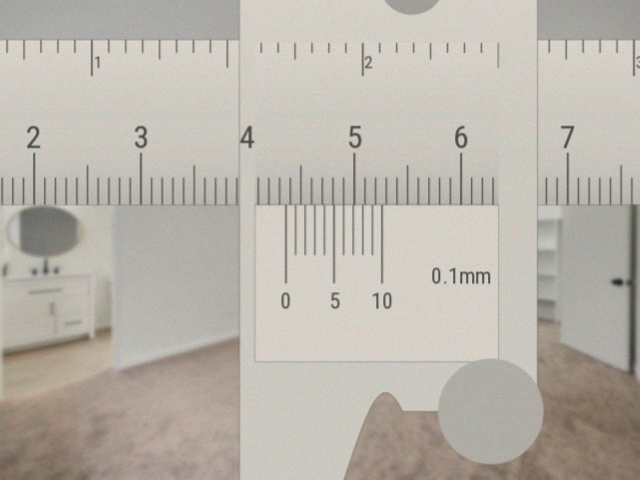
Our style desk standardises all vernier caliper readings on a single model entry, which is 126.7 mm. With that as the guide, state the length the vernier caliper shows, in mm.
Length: 43.6 mm
